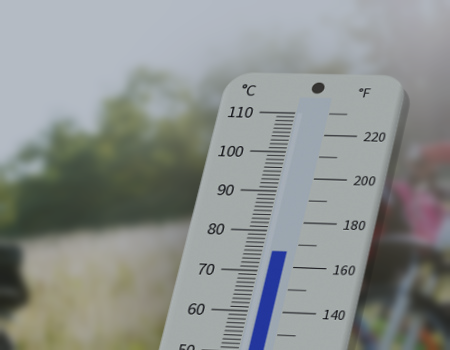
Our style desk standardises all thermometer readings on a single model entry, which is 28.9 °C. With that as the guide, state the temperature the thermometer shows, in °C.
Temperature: 75 °C
